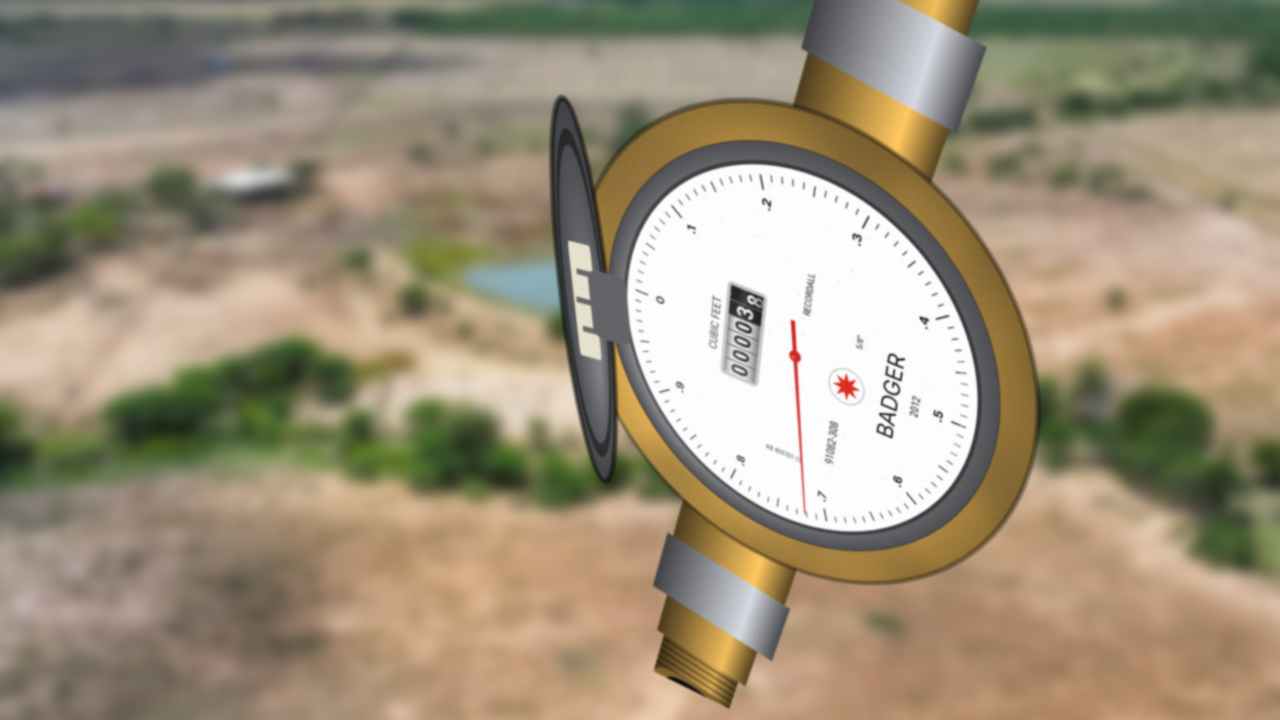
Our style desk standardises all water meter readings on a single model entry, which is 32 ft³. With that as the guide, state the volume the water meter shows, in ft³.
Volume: 37.72 ft³
